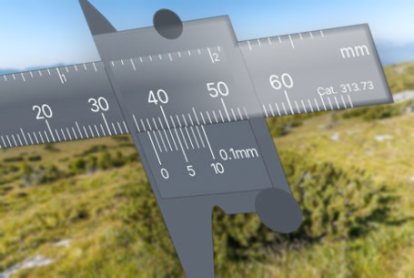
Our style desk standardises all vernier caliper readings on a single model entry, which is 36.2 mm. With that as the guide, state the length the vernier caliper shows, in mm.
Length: 36.4 mm
